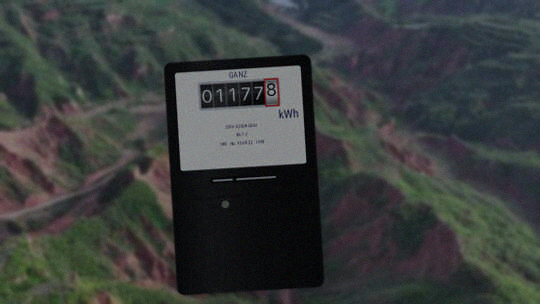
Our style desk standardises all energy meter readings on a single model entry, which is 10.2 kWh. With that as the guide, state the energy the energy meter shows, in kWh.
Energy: 1177.8 kWh
